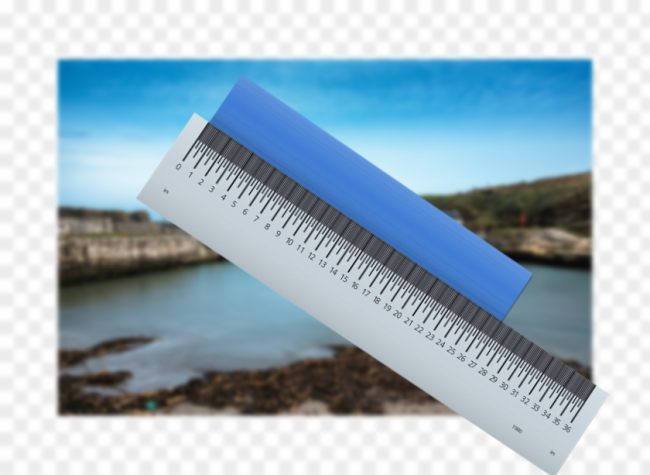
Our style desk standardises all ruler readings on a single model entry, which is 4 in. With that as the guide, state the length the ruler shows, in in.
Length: 27 in
